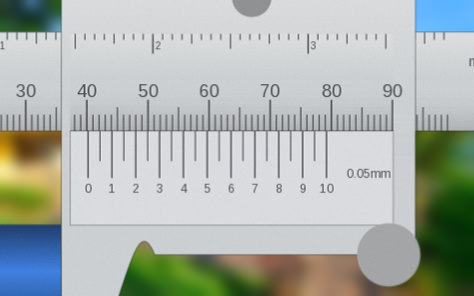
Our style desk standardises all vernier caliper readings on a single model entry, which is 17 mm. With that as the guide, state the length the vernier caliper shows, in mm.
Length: 40.2 mm
